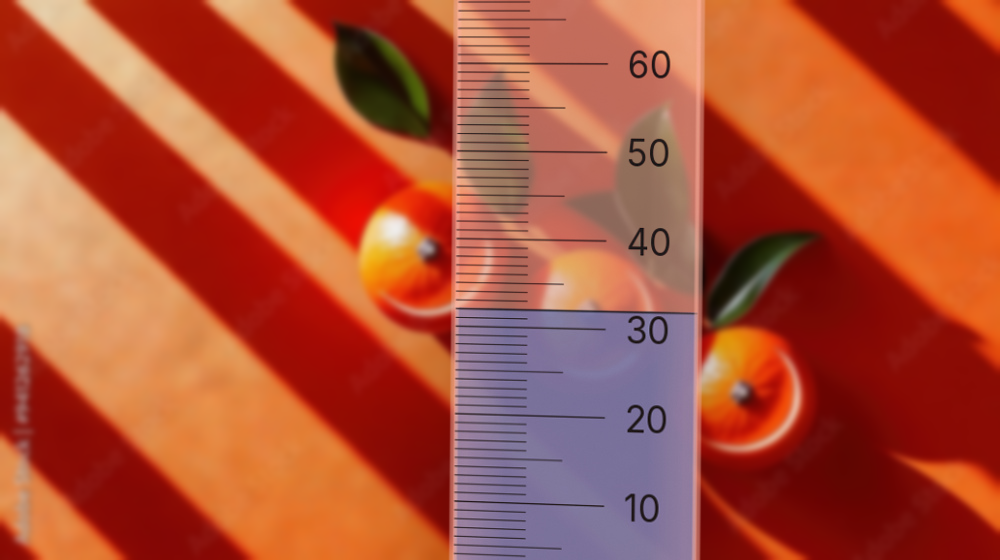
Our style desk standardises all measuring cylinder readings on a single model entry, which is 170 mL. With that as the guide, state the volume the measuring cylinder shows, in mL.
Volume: 32 mL
